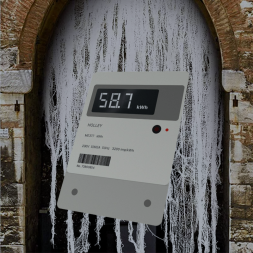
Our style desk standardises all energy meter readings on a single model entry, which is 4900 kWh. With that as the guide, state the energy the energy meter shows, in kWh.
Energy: 58.7 kWh
